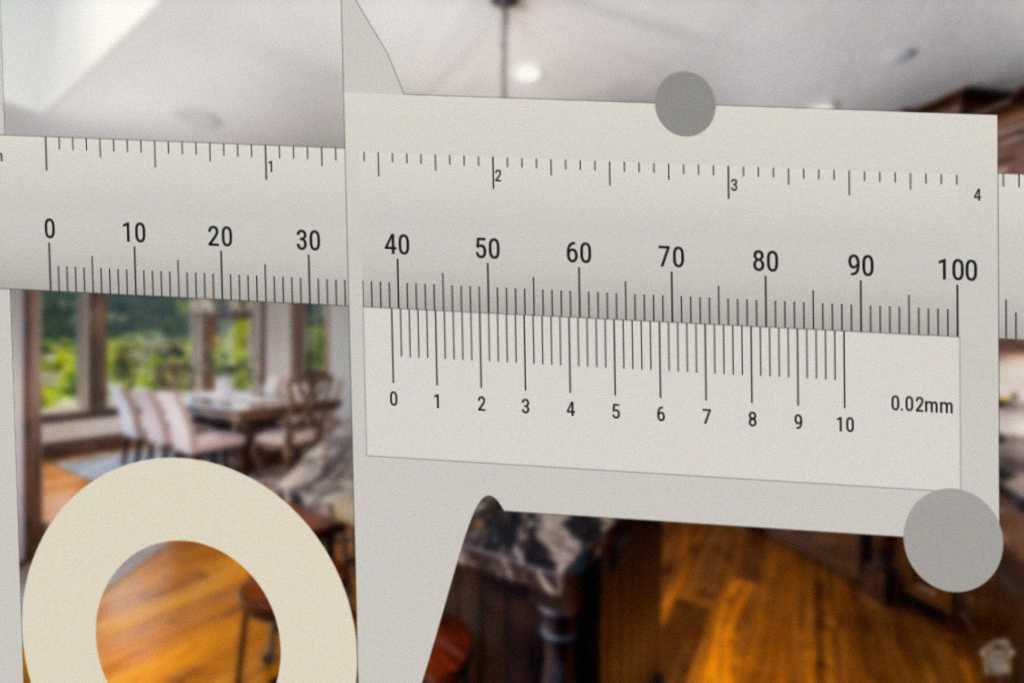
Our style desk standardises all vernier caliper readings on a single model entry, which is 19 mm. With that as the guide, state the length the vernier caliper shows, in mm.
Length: 39.2 mm
